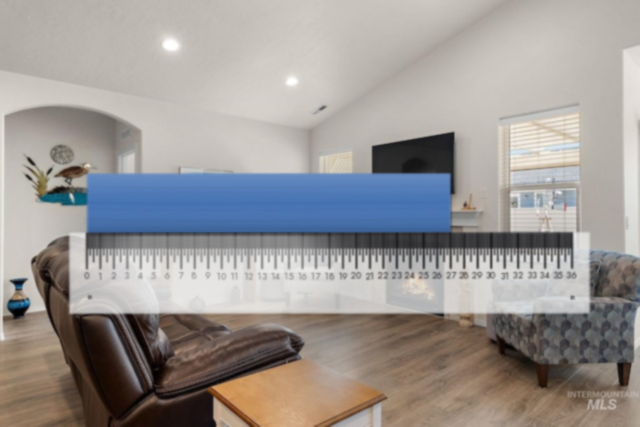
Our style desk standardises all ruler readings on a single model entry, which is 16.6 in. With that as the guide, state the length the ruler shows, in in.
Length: 27 in
